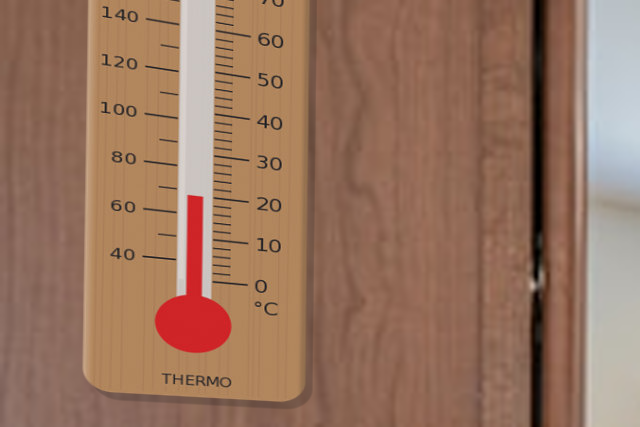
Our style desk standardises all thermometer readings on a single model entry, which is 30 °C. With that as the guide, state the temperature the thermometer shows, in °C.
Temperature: 20 °C
